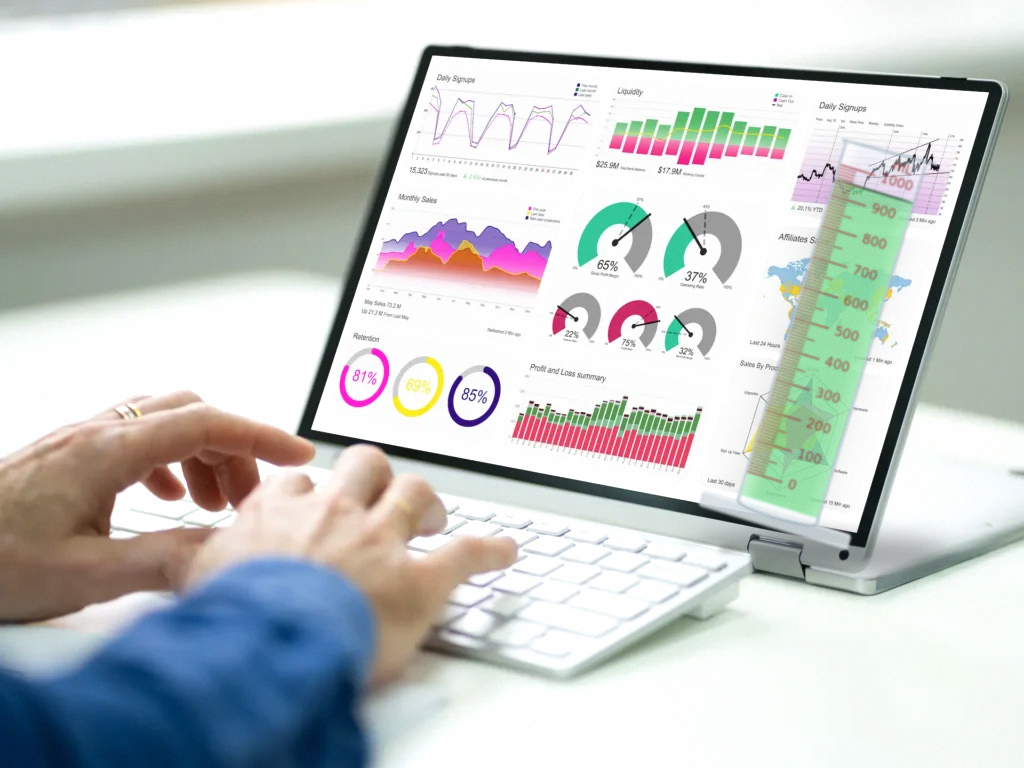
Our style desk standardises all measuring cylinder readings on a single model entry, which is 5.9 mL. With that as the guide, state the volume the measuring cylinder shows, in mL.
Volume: 950 mL
